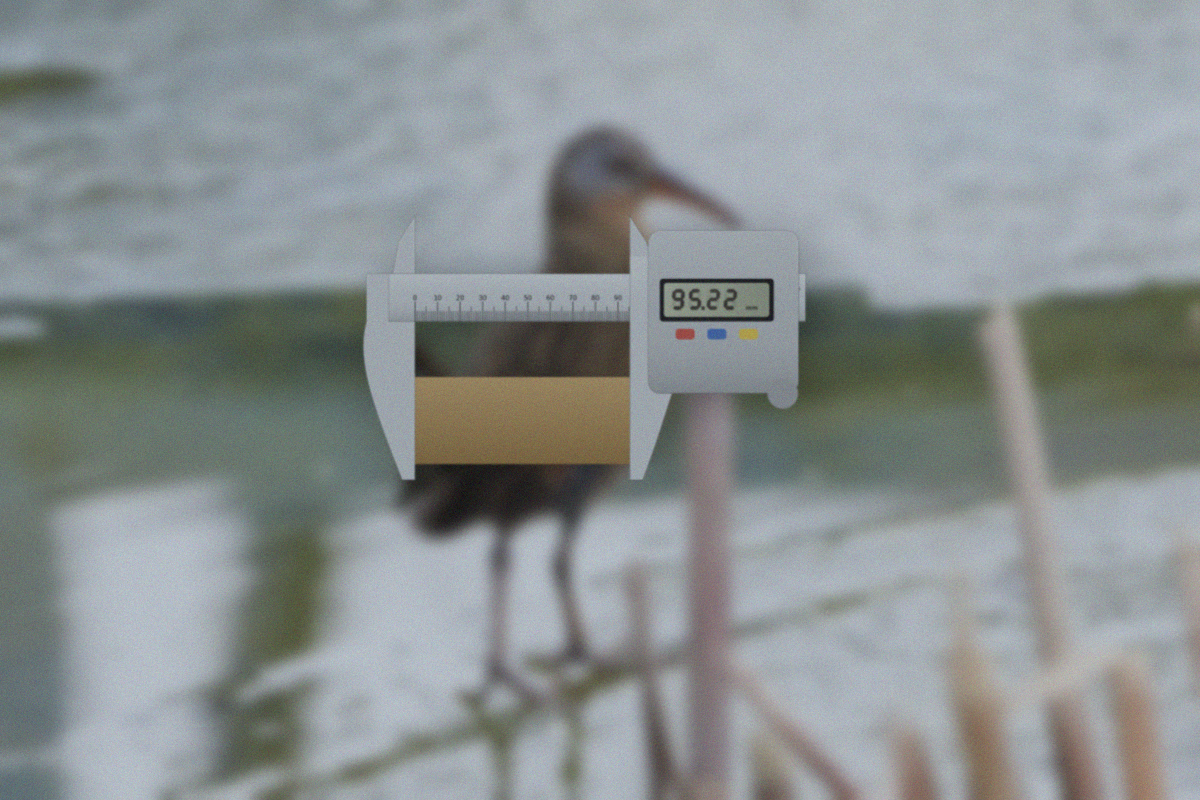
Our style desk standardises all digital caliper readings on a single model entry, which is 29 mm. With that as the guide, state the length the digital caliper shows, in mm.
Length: 95.22 mm
